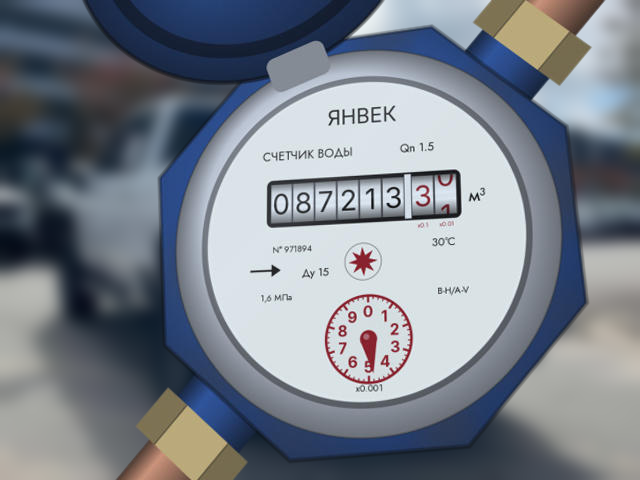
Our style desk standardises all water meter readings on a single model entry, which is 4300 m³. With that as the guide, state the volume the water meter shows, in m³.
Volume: 87213.304 m³
